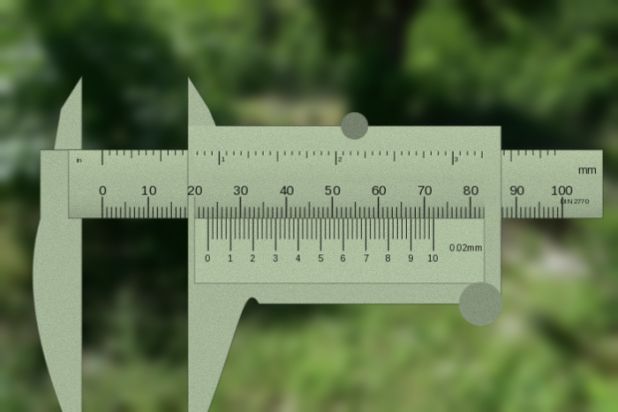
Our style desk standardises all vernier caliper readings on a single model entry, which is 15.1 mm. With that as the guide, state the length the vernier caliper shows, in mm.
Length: 23.0 mm
